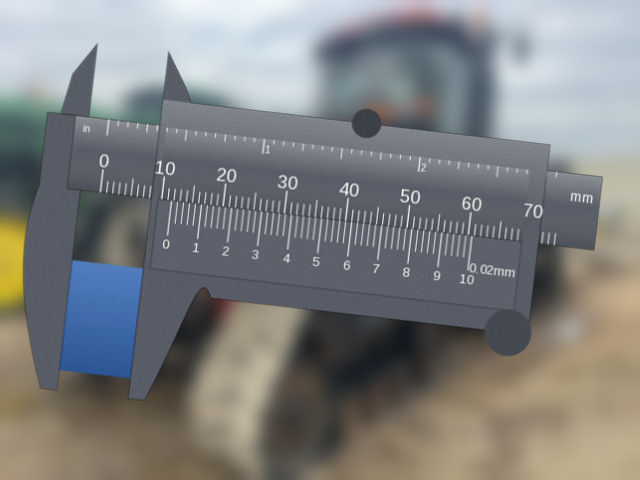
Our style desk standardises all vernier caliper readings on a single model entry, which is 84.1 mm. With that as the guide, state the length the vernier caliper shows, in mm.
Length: 11.6 mm
